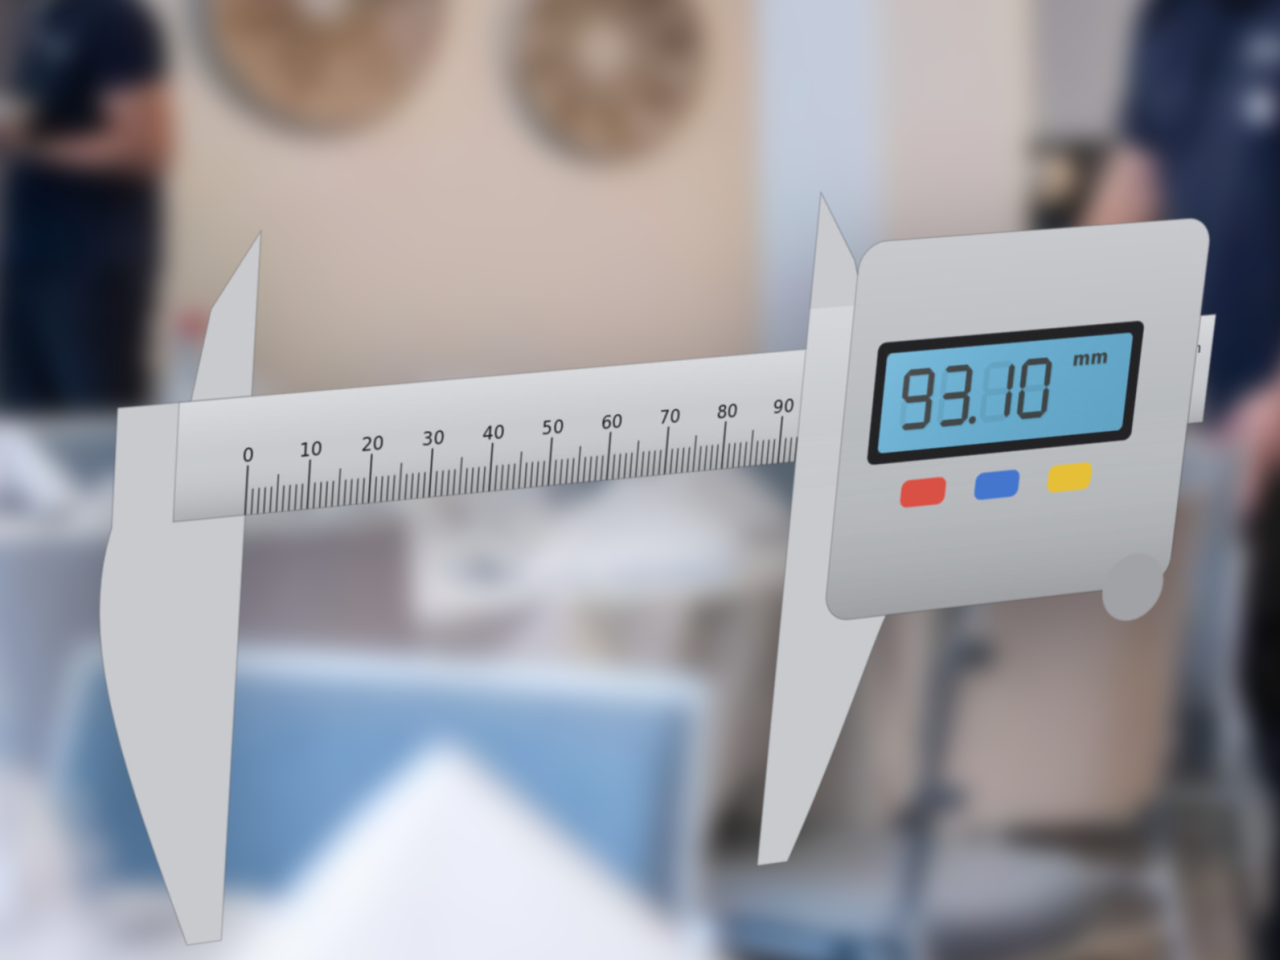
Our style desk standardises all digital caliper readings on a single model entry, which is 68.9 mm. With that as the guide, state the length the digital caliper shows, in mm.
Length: 93.10 mm
